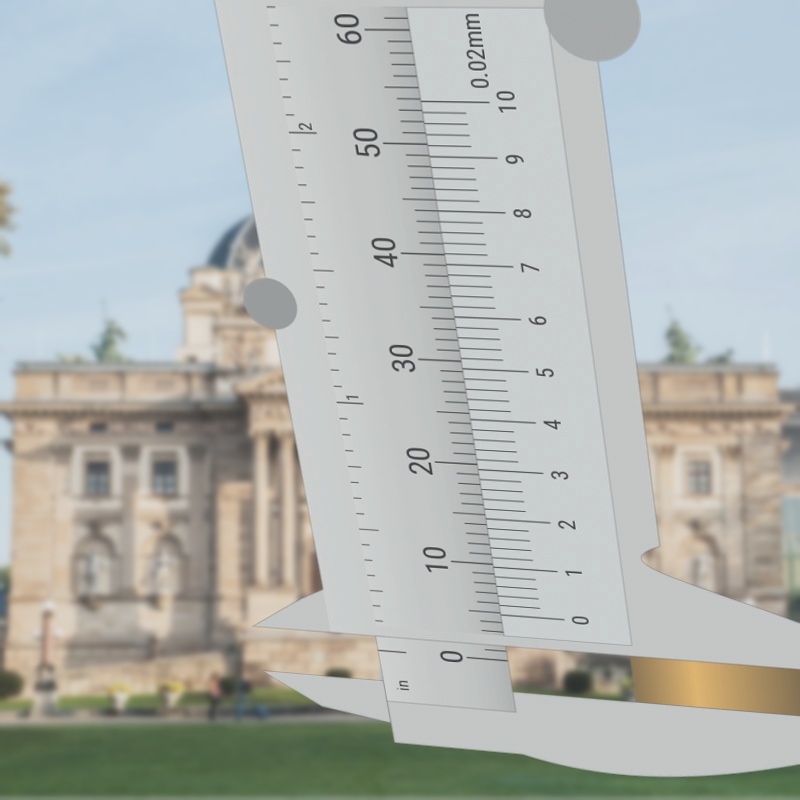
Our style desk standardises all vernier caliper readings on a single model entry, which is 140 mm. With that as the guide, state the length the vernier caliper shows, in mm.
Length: 4.8 mm
